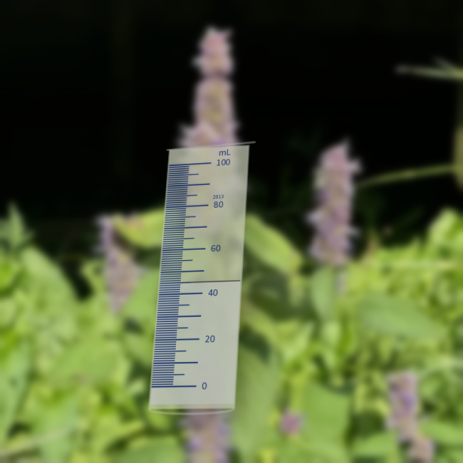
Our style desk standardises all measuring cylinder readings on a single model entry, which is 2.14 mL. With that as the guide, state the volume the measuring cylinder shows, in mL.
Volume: 45 mL
